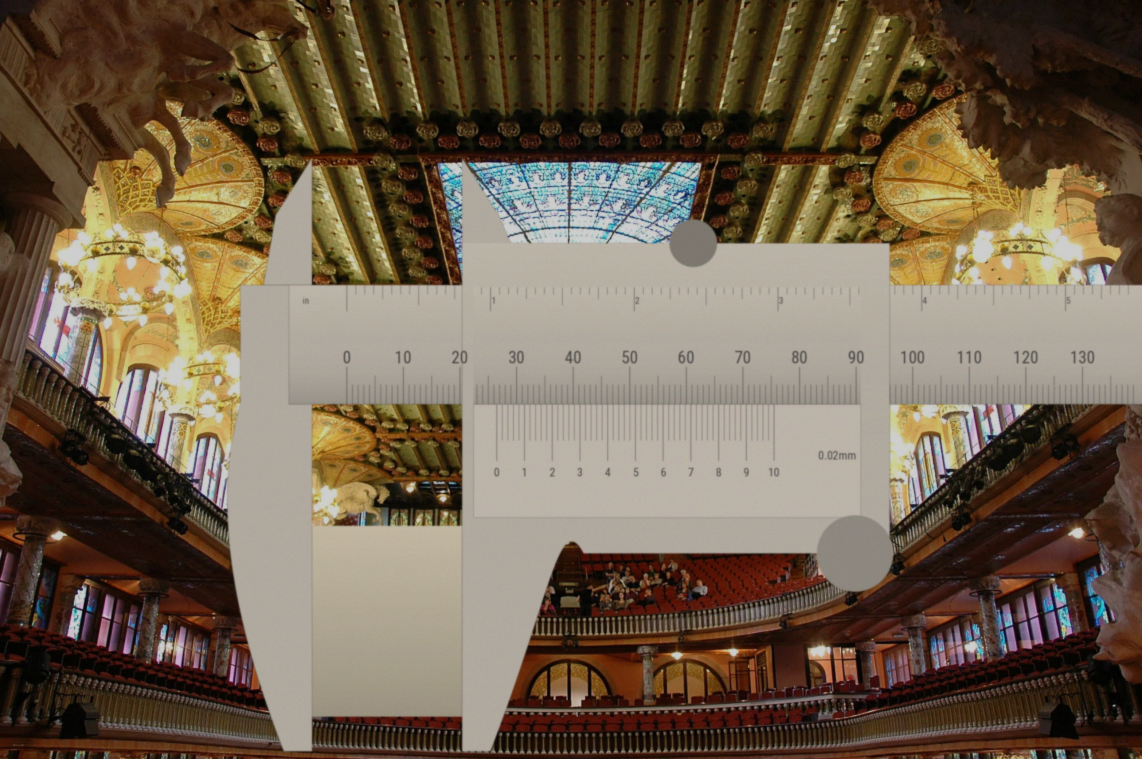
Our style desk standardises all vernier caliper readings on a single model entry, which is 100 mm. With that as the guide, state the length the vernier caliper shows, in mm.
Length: 26.5 mm
